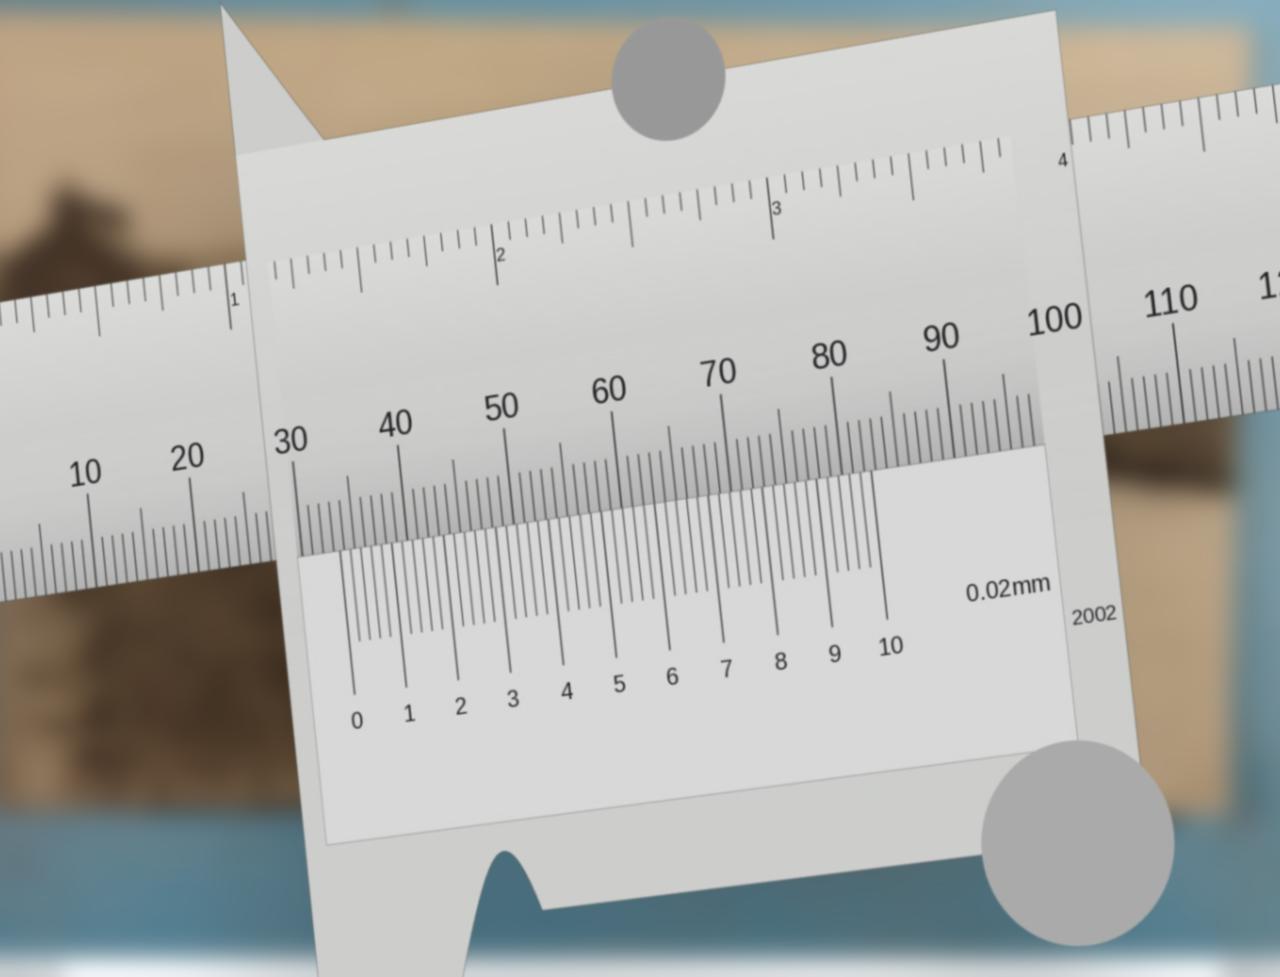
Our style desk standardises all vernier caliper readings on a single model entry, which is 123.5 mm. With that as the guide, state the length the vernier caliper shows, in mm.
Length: 33.6 mm
